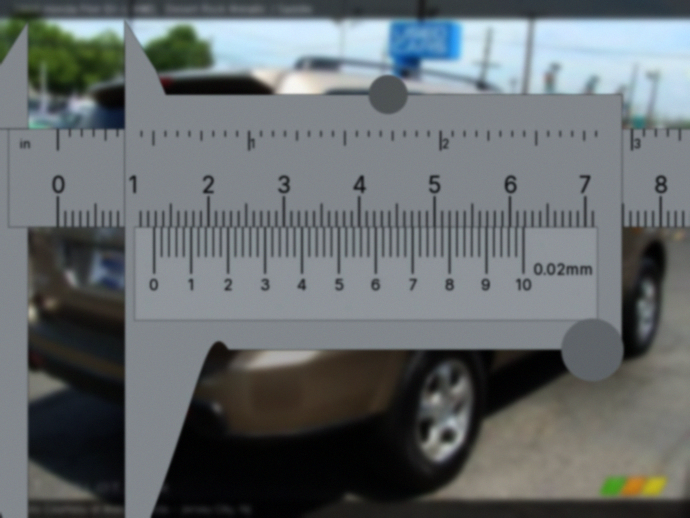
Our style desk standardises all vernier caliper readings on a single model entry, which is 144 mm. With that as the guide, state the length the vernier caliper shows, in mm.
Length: 12.8 mm
